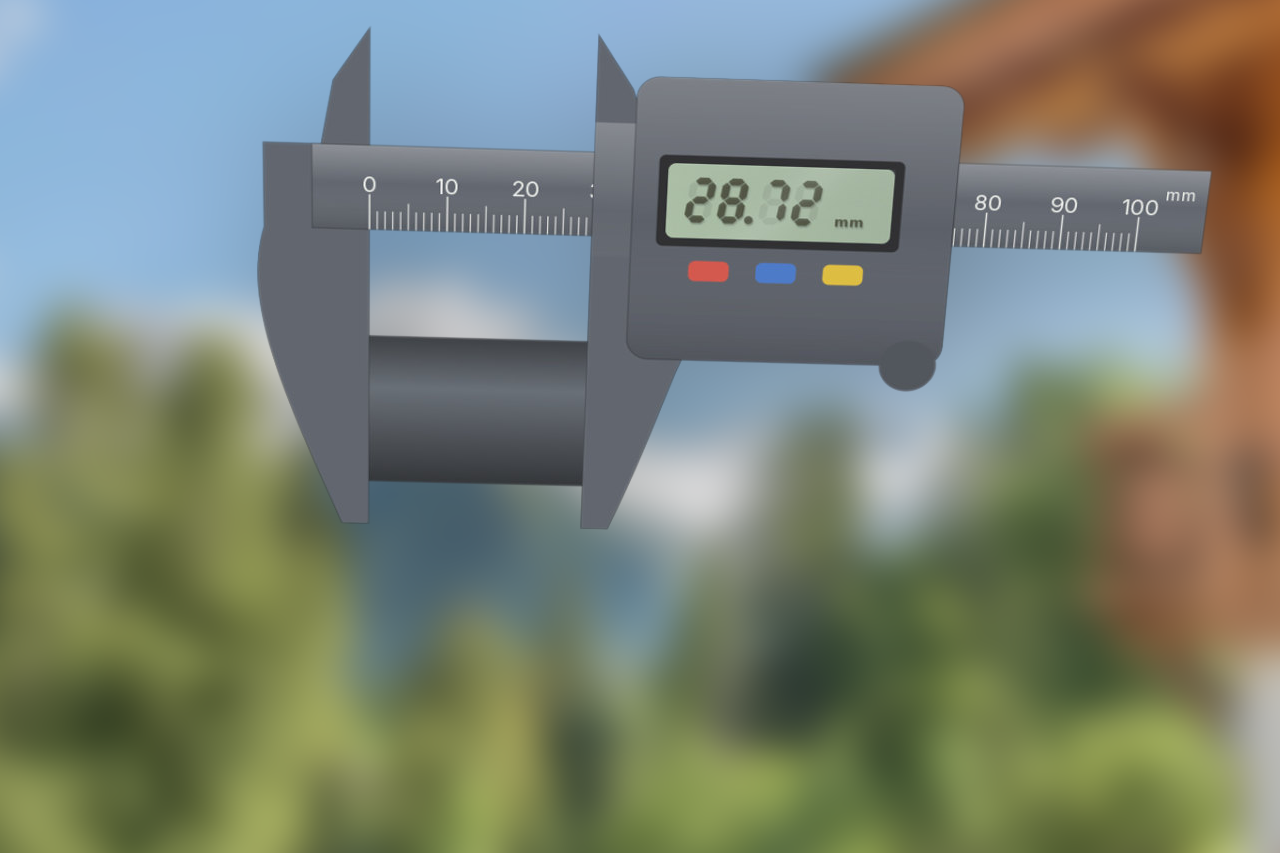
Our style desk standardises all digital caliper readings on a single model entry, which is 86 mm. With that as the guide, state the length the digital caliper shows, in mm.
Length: 28.72 mm
